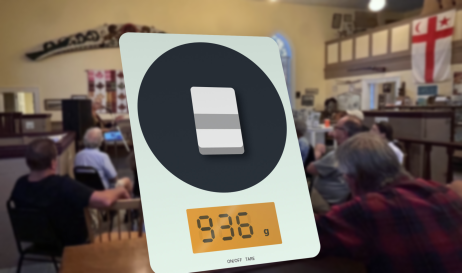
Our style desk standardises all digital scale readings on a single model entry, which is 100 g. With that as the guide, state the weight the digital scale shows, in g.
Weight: 936 g
